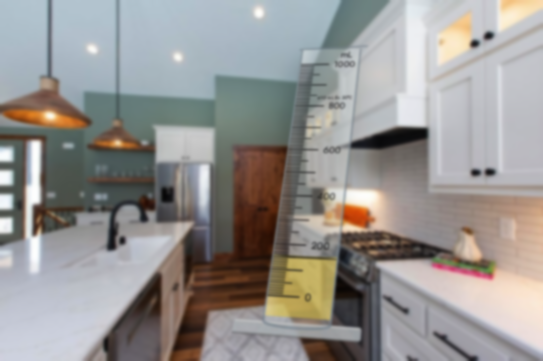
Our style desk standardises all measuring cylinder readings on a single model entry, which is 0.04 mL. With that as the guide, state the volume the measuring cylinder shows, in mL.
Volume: 150 mL
